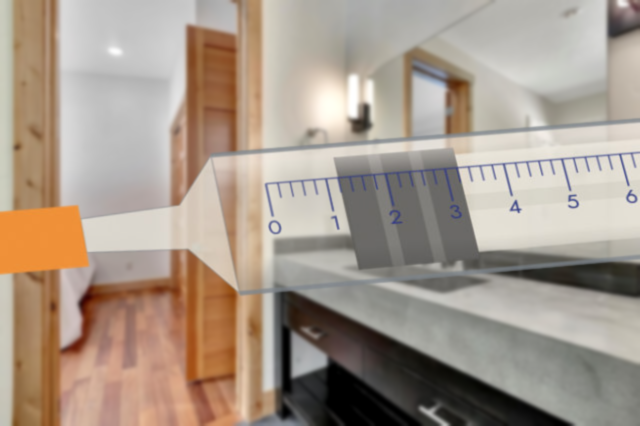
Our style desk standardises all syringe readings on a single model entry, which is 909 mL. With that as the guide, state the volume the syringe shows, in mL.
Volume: 1.2 mL
